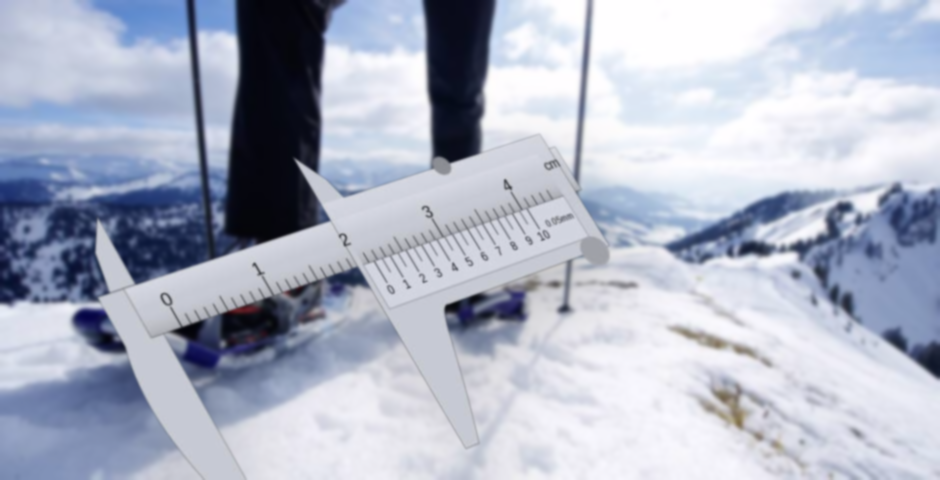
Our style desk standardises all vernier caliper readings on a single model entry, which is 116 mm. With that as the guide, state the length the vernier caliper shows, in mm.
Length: 21.6 mm
